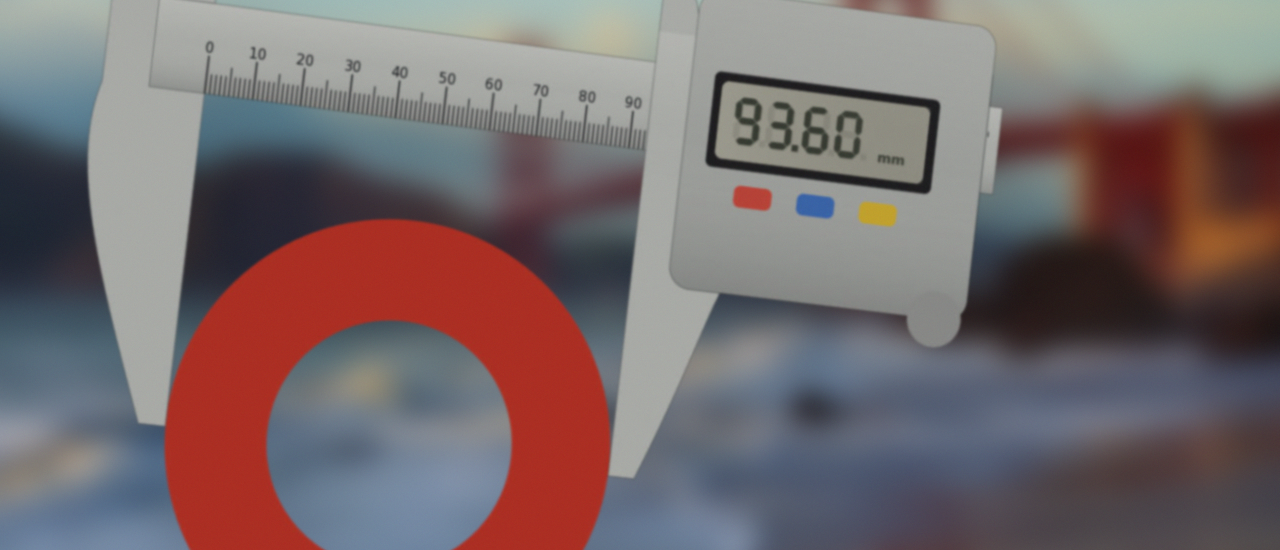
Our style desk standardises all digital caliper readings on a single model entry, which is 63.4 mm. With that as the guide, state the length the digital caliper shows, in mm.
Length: 93.60 mm
